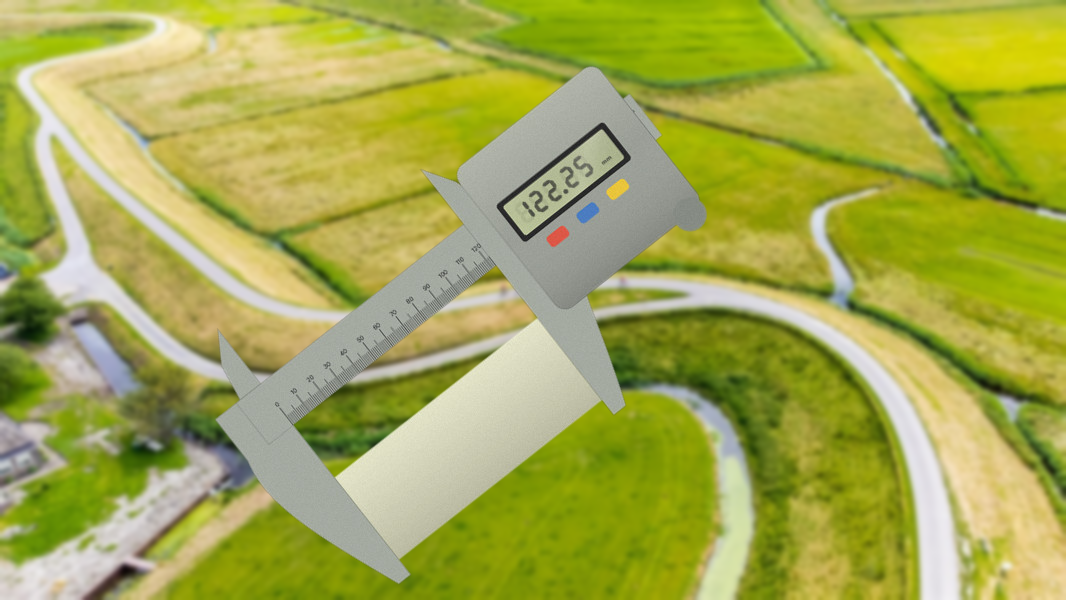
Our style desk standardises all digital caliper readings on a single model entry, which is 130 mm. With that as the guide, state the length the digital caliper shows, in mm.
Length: 122.25 mm
